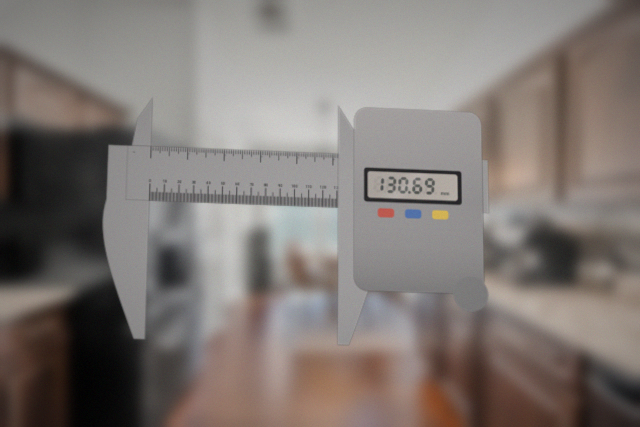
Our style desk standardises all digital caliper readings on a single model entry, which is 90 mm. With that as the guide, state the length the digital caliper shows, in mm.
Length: 130.69 mm
